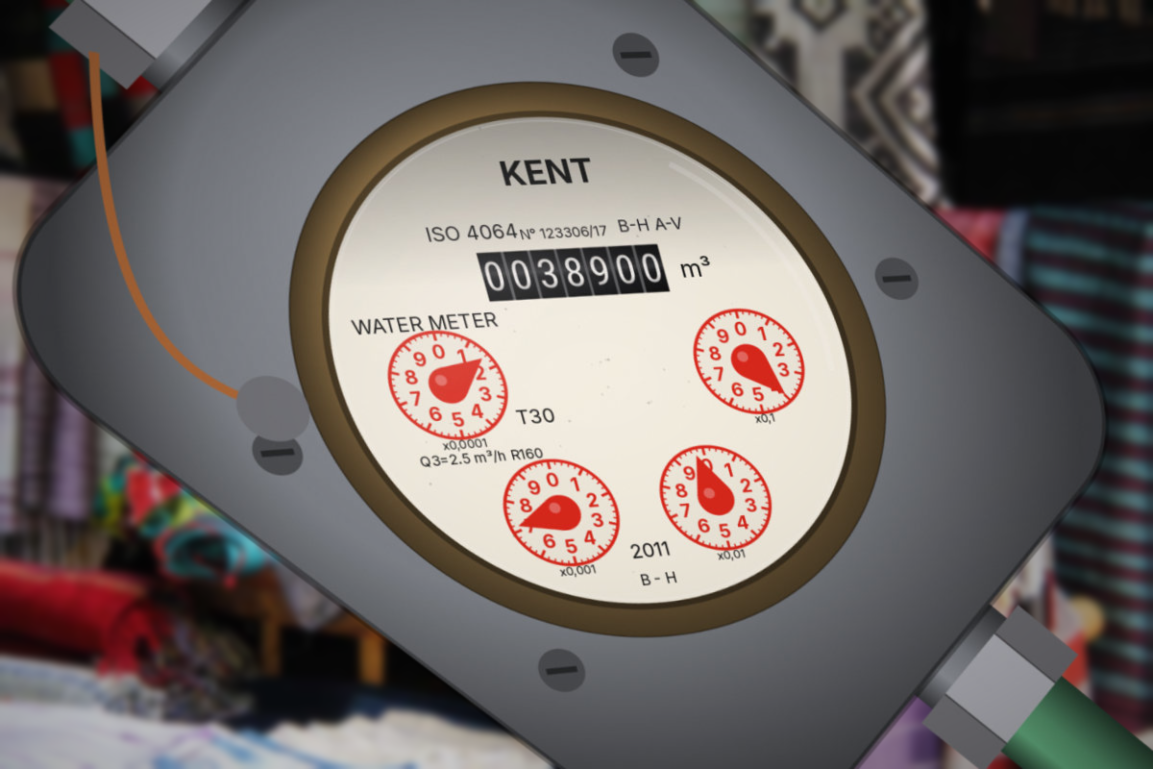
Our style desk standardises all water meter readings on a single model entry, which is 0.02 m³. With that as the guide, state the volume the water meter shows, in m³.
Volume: 38900.3971 m³
